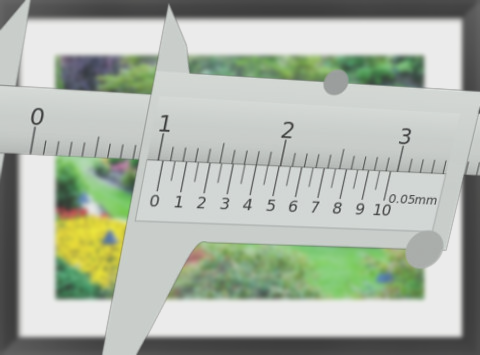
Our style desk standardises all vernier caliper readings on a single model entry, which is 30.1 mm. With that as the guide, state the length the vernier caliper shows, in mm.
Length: 10.4 mm
